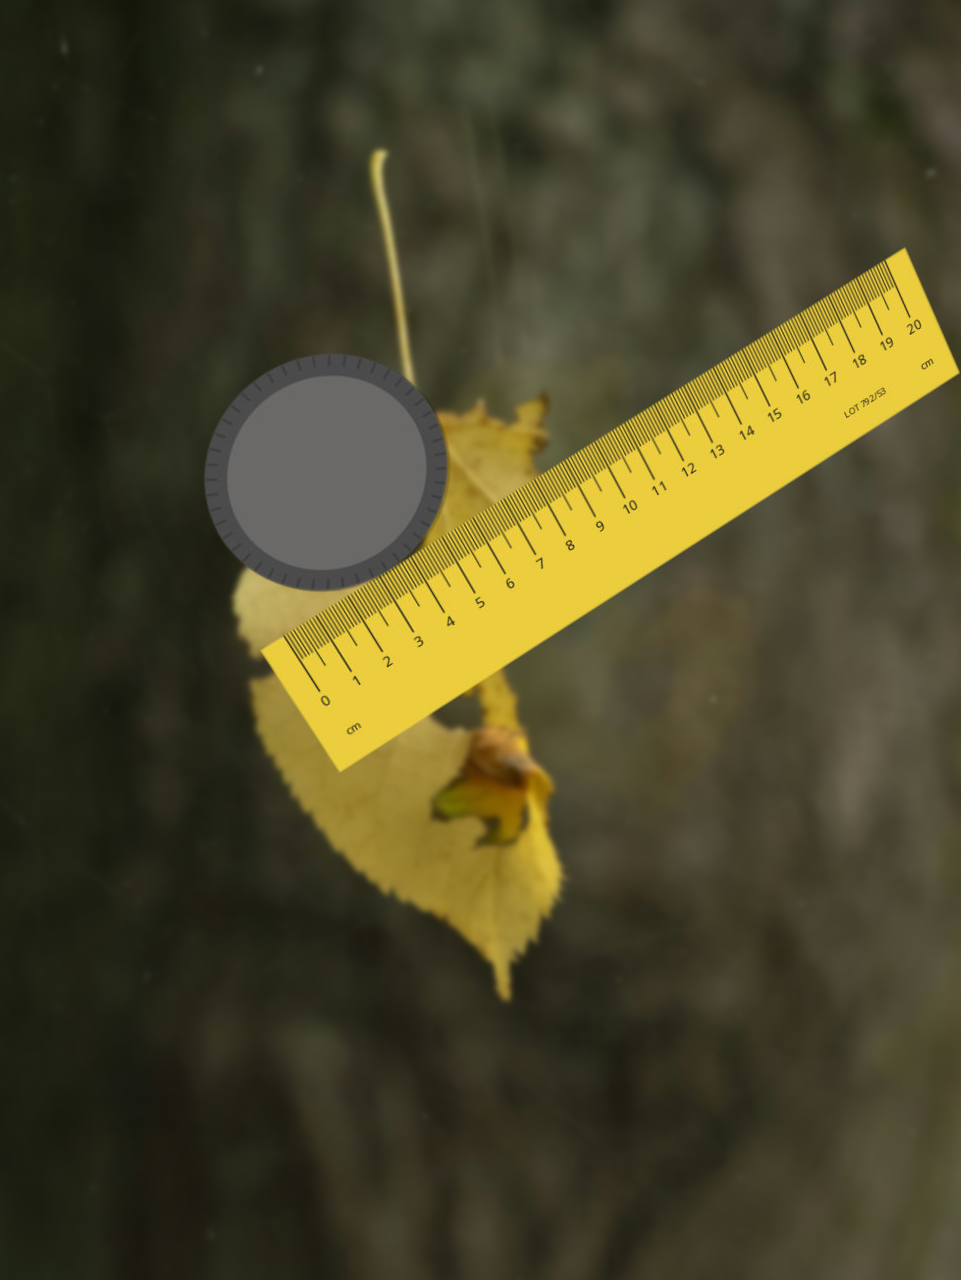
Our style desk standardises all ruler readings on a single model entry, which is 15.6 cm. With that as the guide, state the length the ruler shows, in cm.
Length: 6.5 cm
